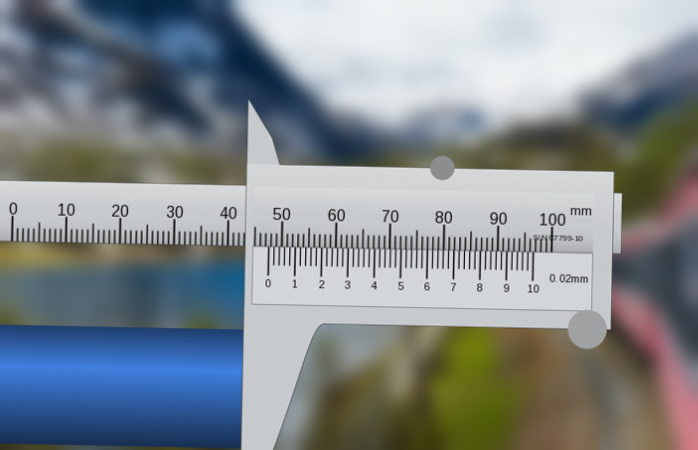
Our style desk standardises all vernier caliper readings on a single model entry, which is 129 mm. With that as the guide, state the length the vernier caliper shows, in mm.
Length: 47.6 mm
